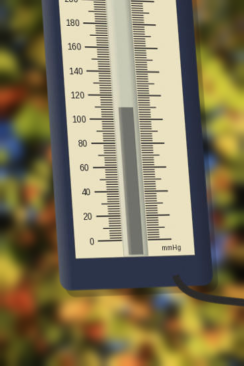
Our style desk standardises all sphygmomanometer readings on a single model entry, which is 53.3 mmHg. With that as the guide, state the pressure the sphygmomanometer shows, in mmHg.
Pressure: 110 mmHg
